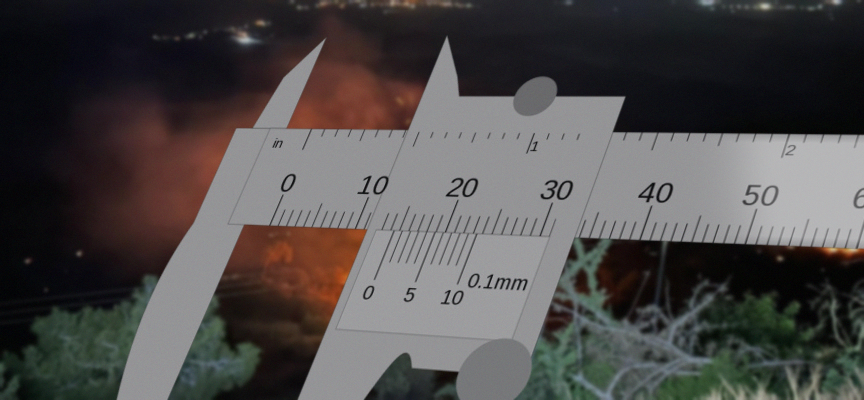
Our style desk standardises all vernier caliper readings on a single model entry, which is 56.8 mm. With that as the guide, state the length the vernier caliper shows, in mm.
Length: 14.4 mm
